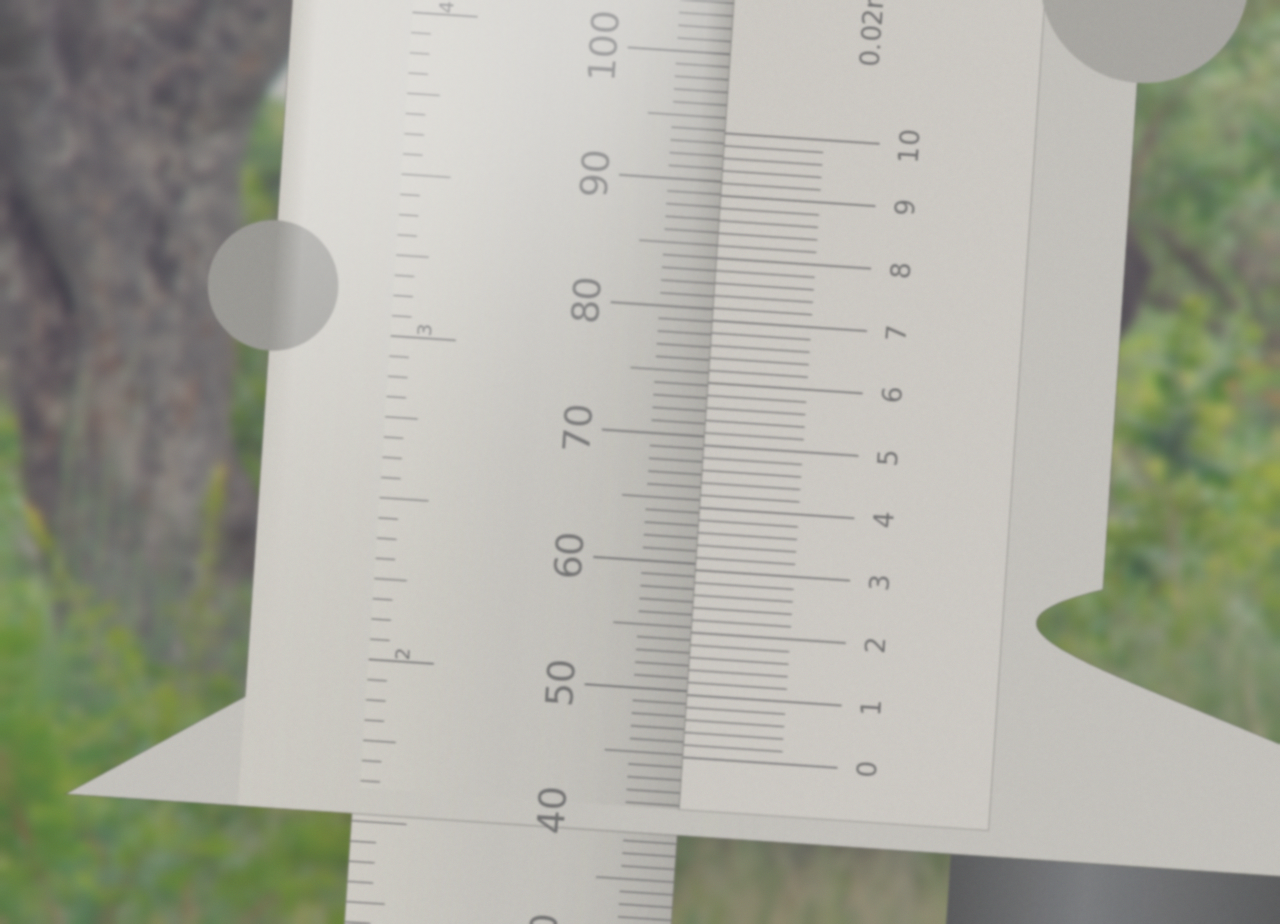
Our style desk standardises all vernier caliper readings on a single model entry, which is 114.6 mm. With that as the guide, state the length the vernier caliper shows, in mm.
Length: 44.8 mm
